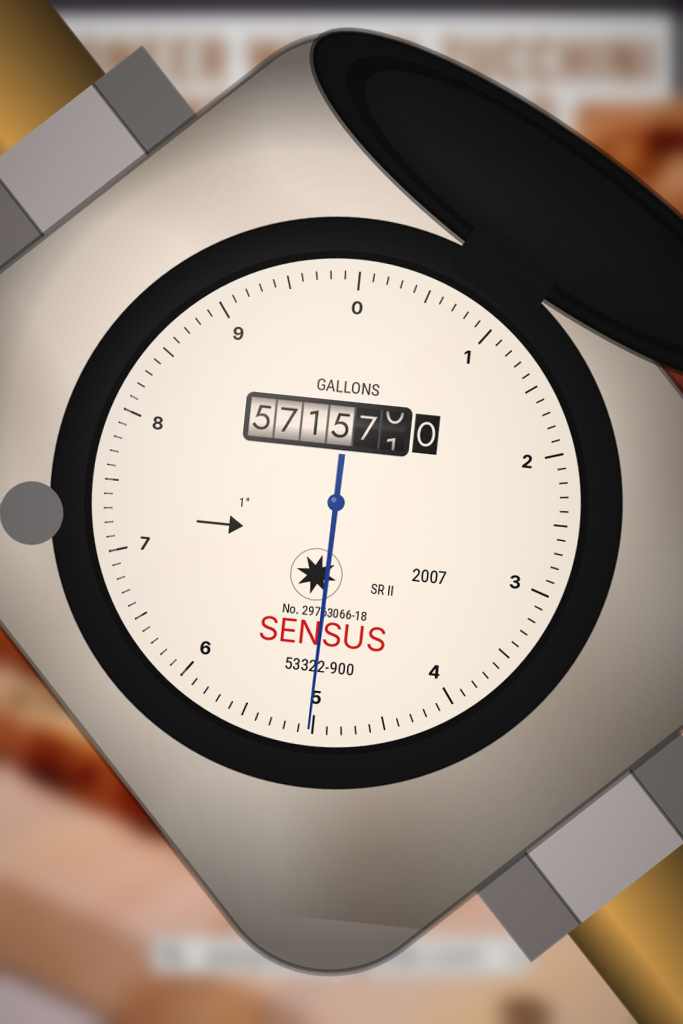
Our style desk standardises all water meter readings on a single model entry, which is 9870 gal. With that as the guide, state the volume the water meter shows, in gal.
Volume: 5715705.0 gal
